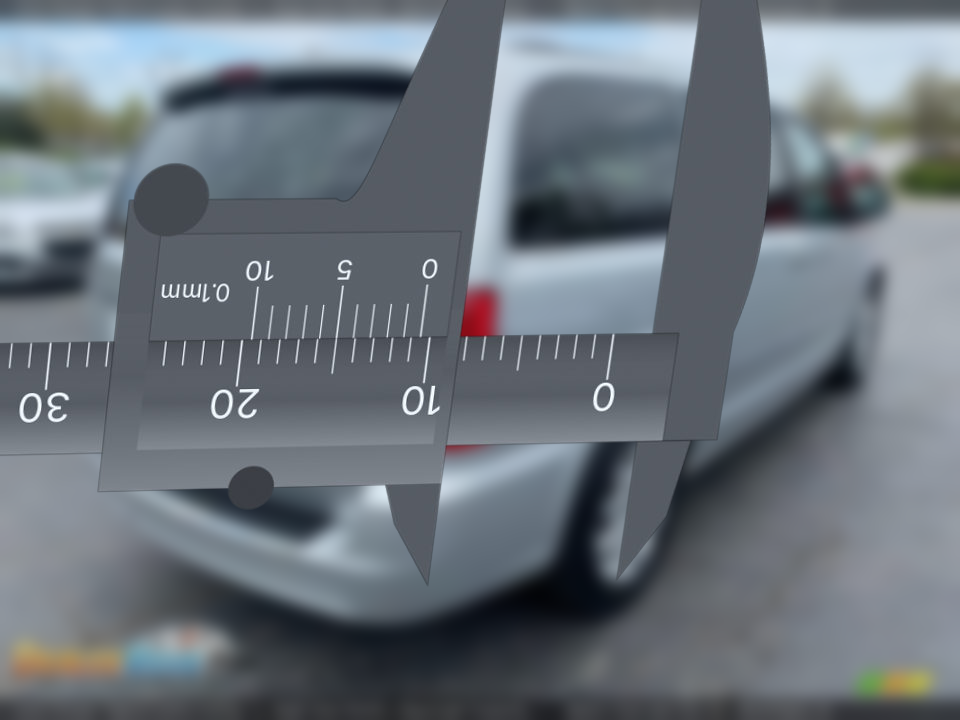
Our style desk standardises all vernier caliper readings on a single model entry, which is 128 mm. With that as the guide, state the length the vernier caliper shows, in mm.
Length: 10.5 mm
